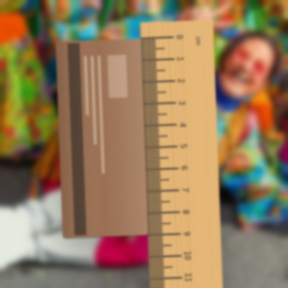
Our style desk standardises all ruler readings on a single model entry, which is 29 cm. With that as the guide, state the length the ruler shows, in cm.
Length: 9 cm
